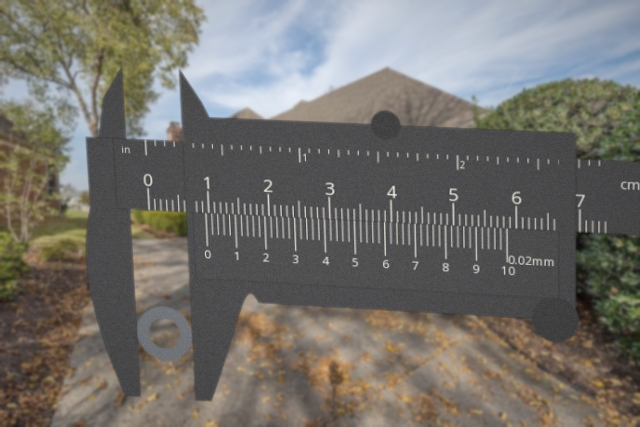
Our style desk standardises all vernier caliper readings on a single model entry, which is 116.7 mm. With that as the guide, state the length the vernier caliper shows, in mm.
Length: 9.5 mm
